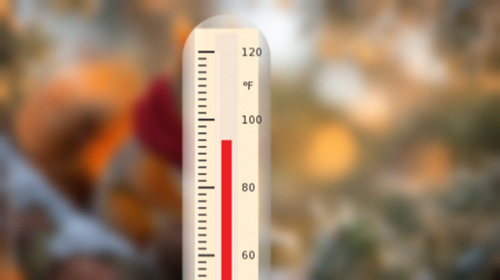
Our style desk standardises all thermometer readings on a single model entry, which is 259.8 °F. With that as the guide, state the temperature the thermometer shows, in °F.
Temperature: 94 °F
